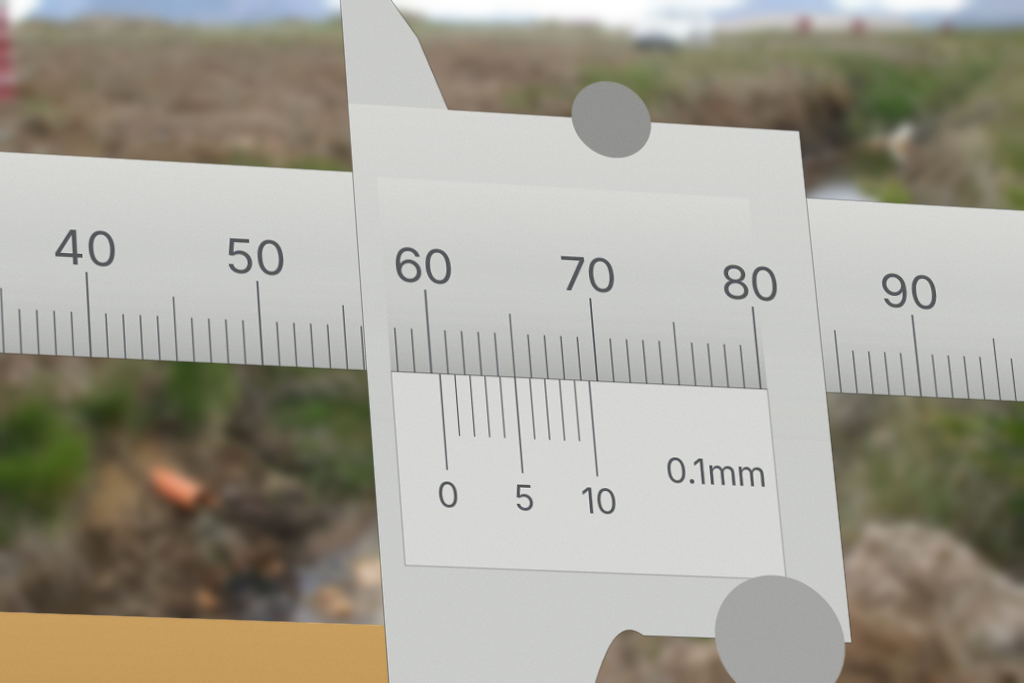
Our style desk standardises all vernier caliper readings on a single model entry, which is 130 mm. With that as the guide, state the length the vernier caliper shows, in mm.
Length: 60.5 mm
